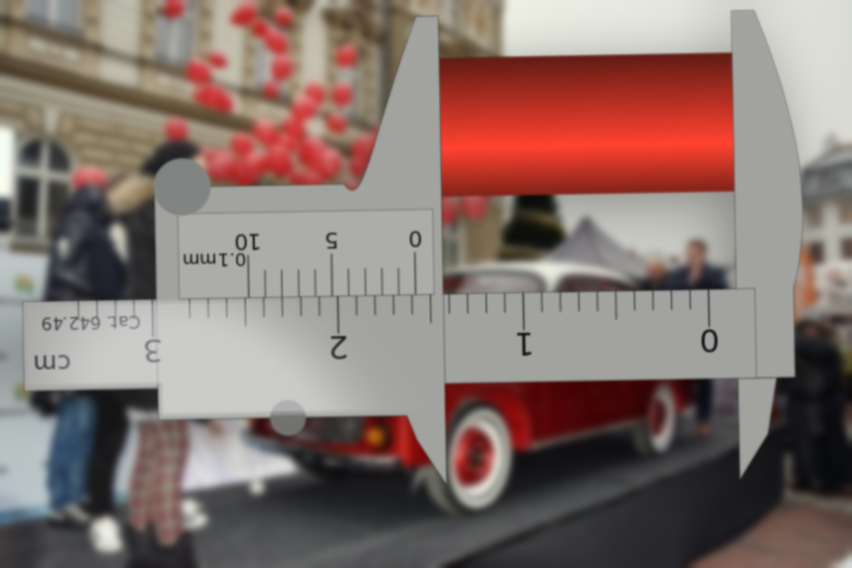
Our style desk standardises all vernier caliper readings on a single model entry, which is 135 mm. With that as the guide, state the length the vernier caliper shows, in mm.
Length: 15.8 mm
